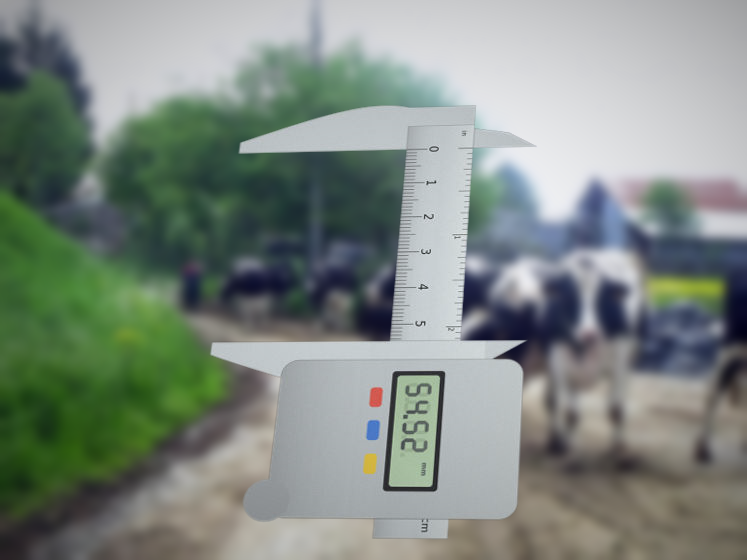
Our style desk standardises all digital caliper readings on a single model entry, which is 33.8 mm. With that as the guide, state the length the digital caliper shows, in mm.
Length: 54.52 mm
